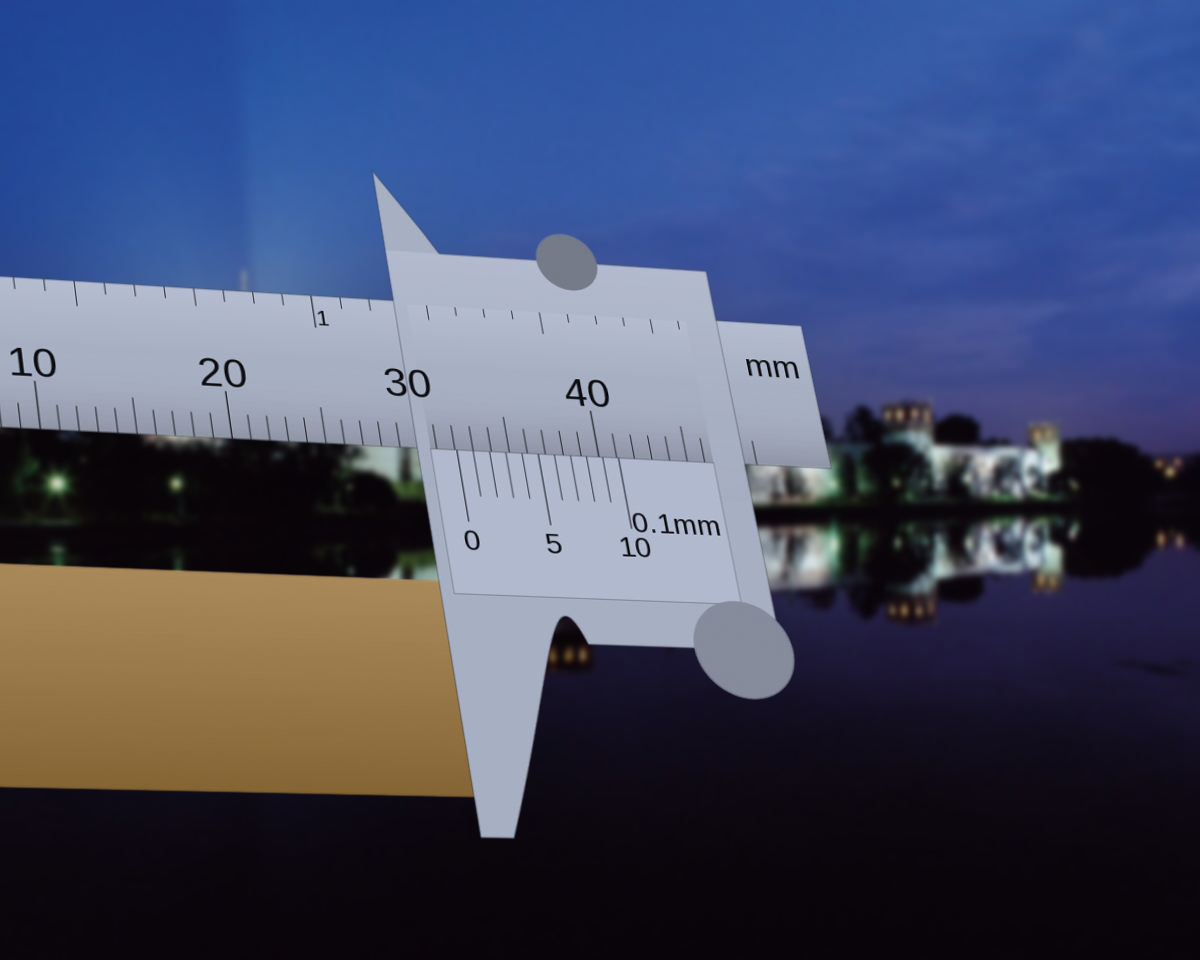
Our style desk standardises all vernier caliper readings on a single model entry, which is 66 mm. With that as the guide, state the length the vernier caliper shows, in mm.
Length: 32.1 mm
